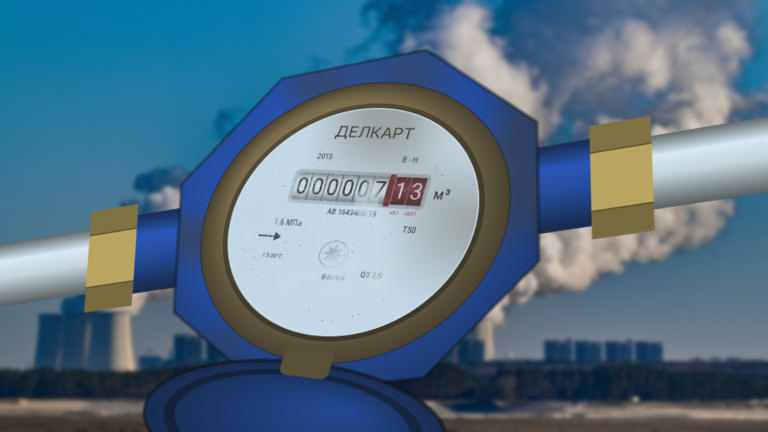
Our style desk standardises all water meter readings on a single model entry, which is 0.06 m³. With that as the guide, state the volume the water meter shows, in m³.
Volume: 7.13 m³
